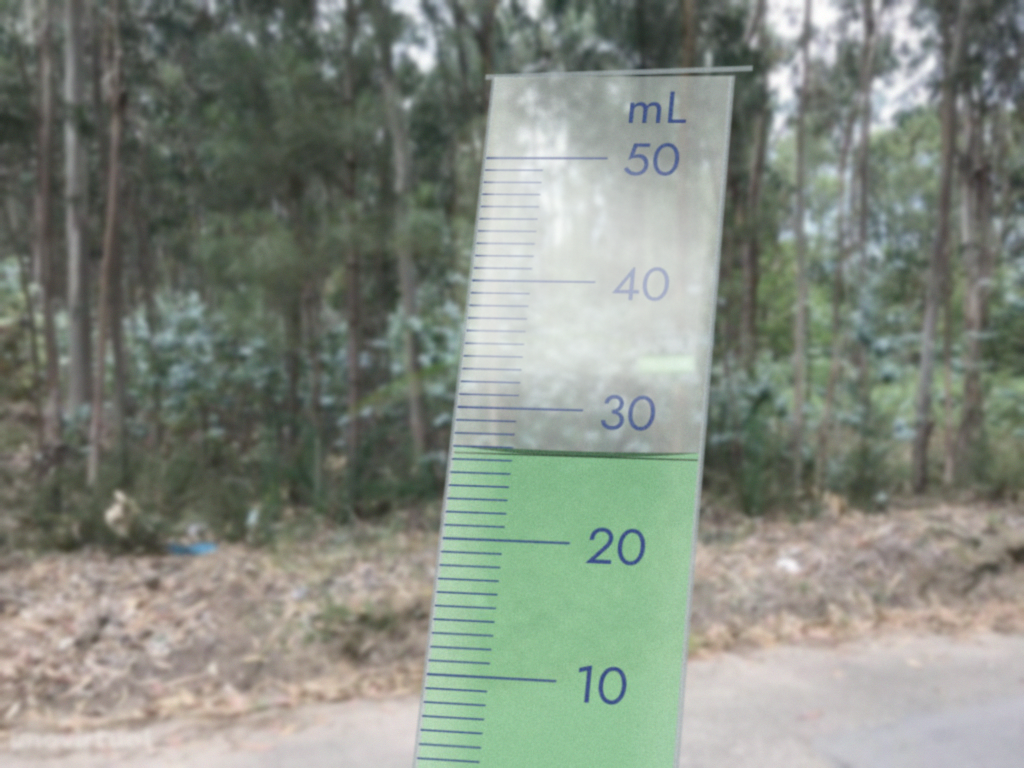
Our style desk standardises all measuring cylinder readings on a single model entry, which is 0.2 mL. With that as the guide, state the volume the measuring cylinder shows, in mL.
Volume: 26.5 mL
